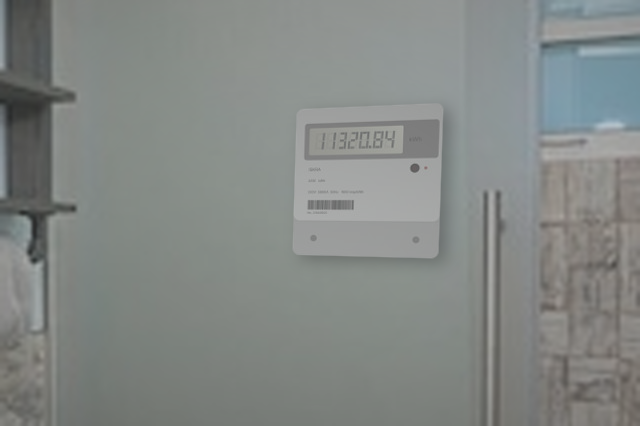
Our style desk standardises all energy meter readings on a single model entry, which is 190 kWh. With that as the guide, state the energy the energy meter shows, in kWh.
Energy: 11320.84 kWh
